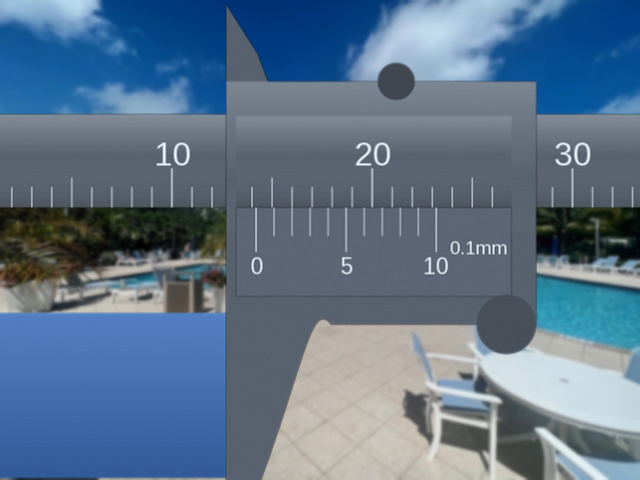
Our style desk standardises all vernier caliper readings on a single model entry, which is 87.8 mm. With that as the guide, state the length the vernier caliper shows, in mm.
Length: 14.2 mm
